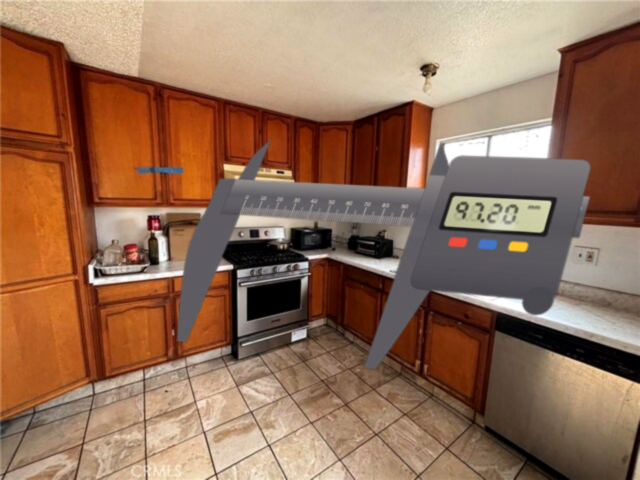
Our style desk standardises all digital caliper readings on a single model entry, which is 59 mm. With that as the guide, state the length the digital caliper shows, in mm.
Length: 97.20 mm
